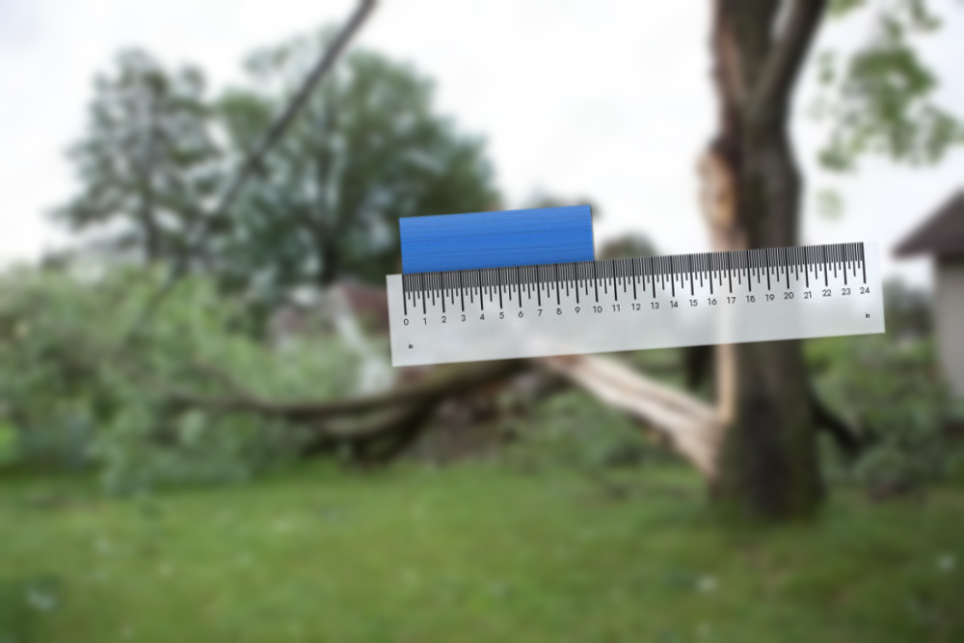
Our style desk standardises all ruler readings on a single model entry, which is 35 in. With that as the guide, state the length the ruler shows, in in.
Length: 10 in
